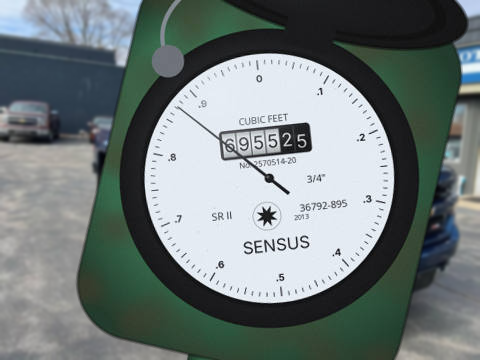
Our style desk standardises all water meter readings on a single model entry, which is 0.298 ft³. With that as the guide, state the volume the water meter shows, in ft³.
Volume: 695524.87 ft³
